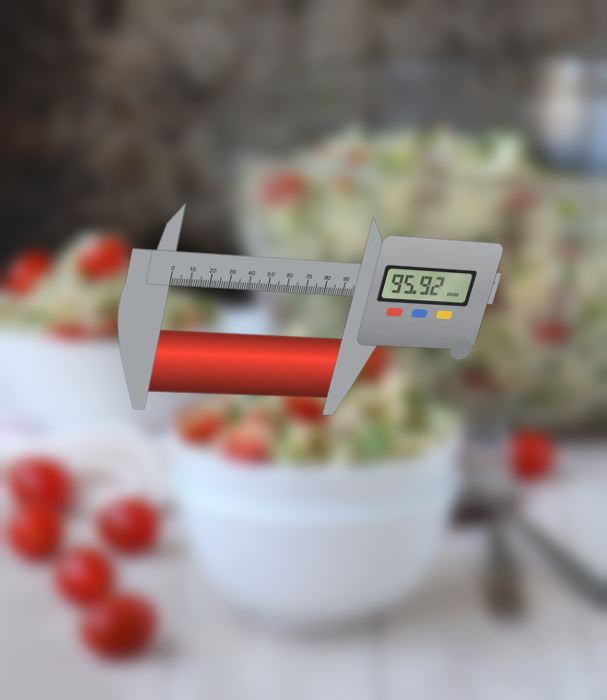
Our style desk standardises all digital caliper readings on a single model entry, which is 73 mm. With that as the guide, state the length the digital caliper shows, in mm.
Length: 95.92 mm
